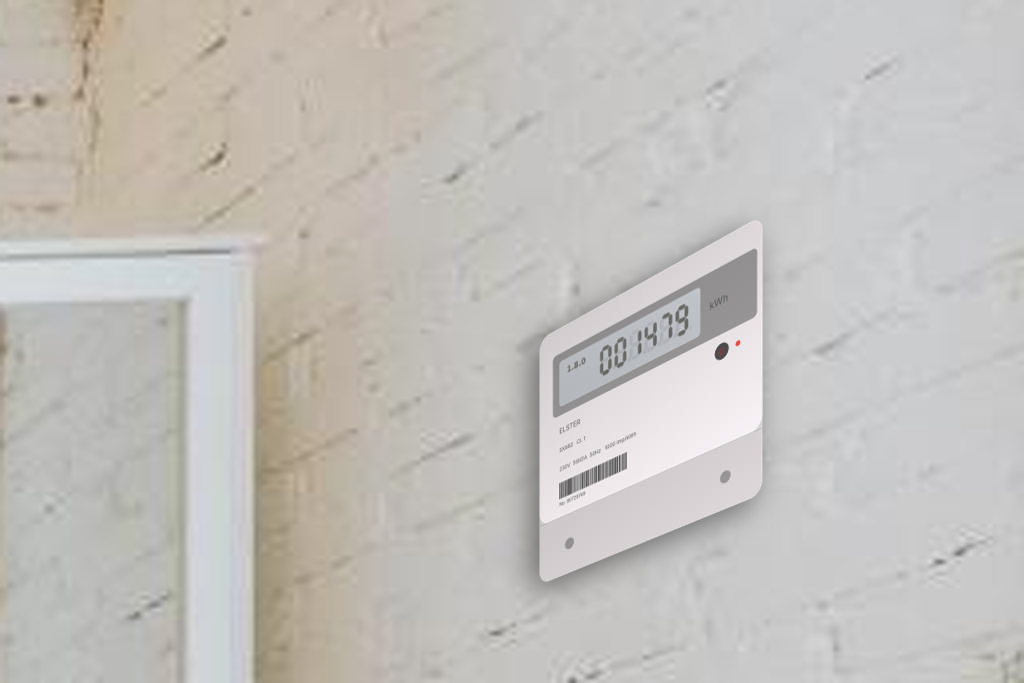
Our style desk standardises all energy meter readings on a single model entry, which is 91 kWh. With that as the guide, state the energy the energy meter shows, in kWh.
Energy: 1479 kWh
